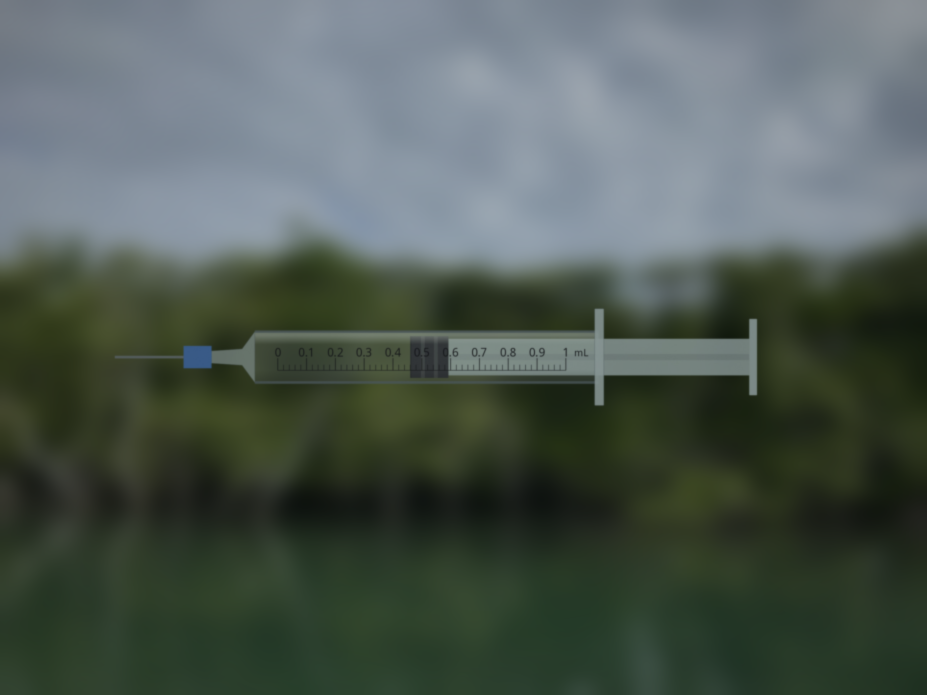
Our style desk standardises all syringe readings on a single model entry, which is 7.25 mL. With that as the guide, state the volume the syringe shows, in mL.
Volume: 0.46 mL
